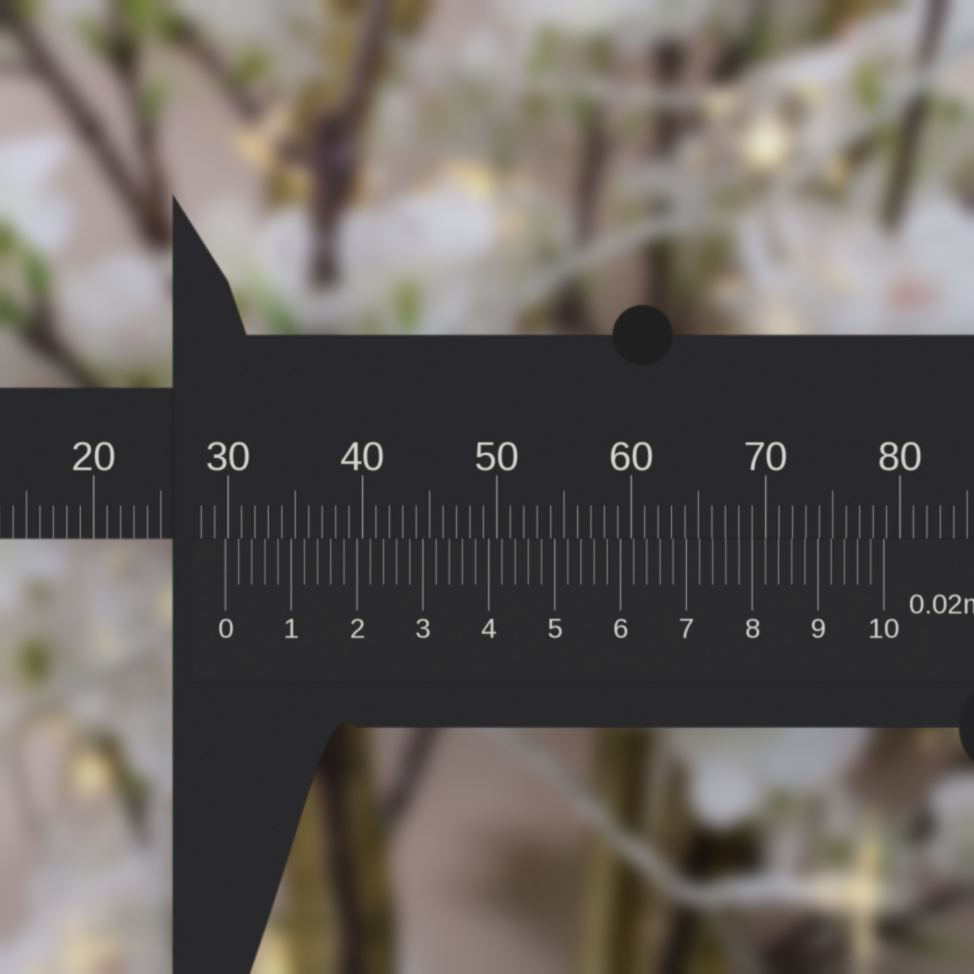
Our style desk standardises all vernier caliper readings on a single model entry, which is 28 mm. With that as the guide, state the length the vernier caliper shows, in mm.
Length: 29.8 mm
